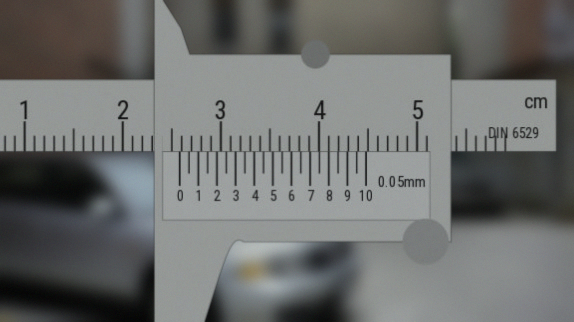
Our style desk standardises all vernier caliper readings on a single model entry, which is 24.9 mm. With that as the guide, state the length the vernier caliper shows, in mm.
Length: 25.8 mm
